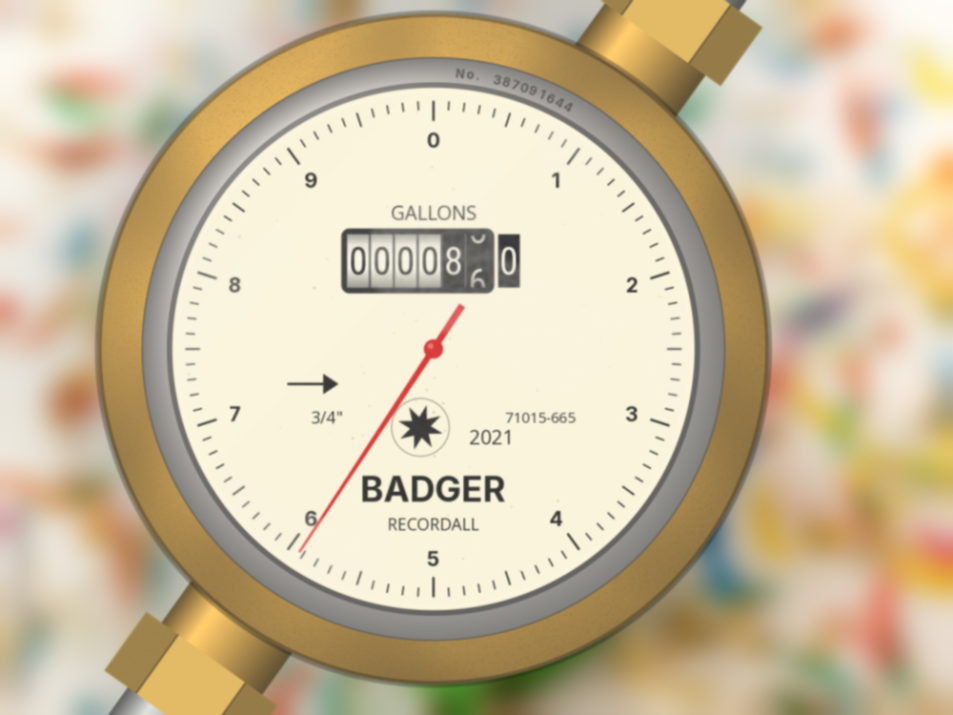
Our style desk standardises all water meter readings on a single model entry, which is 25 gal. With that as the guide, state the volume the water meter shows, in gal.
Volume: 855.9 gal
